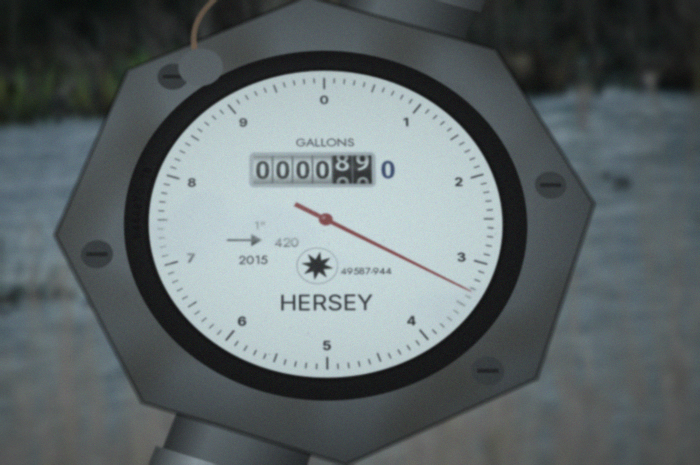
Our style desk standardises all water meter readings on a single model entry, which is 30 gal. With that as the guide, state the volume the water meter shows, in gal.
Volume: 893.3 gal
